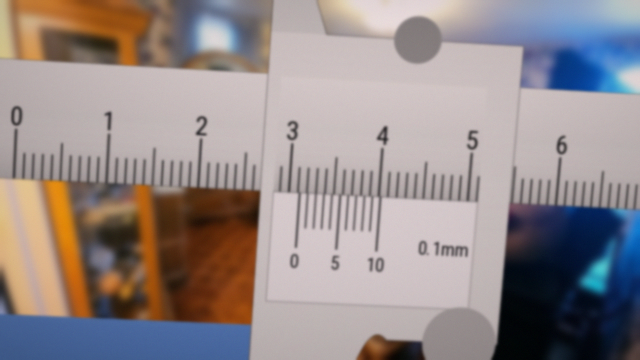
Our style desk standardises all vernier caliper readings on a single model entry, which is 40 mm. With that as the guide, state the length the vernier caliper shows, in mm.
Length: 31.2 mm
